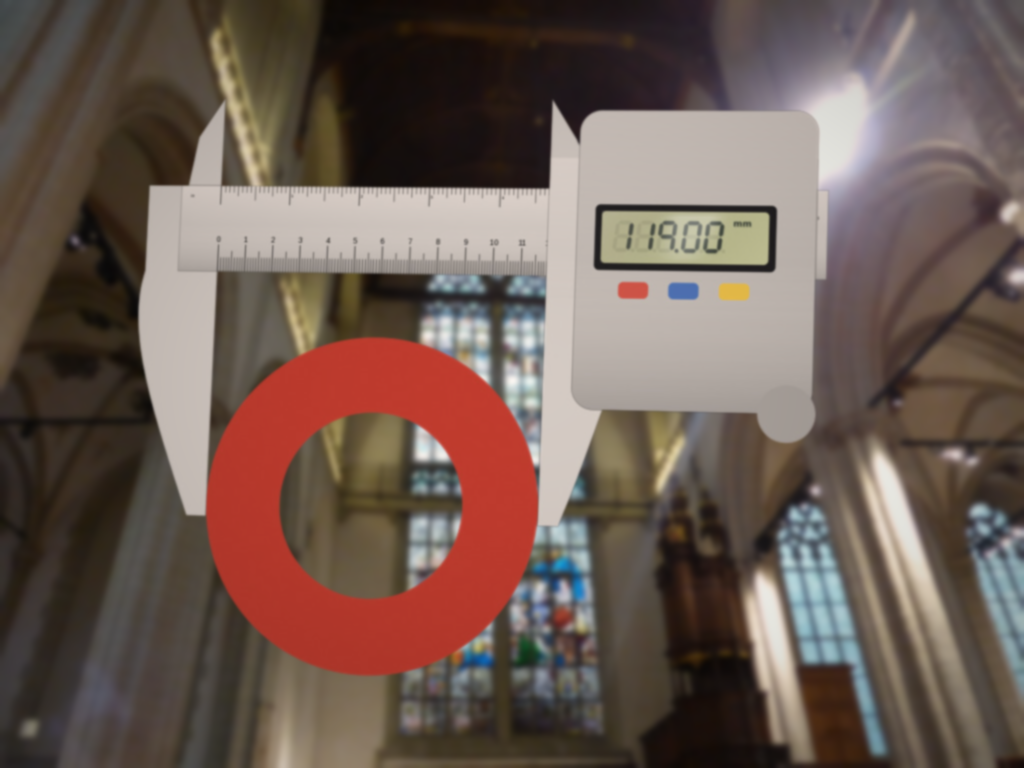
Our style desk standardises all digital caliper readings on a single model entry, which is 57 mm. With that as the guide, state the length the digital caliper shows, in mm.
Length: 119.00 mm
